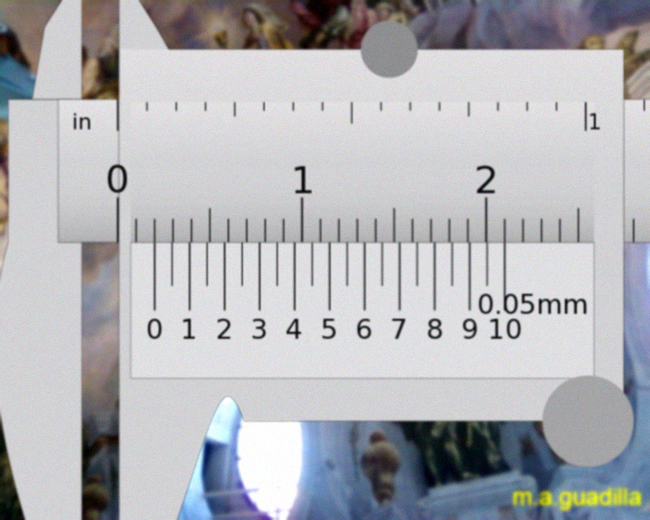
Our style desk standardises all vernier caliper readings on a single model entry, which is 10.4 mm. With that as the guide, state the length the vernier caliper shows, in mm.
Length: 2.0 mm
